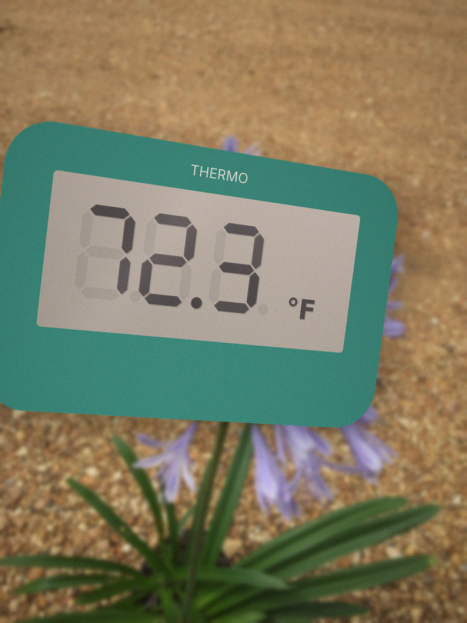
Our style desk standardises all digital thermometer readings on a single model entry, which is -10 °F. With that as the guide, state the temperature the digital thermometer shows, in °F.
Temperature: 72.3 °F
